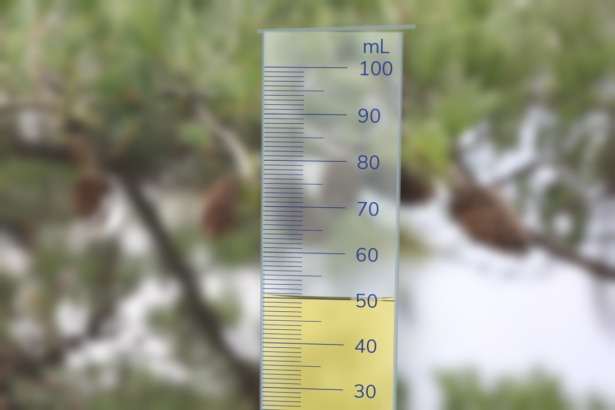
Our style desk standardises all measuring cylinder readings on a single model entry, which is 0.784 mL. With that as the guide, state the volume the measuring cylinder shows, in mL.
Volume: 50 mL
